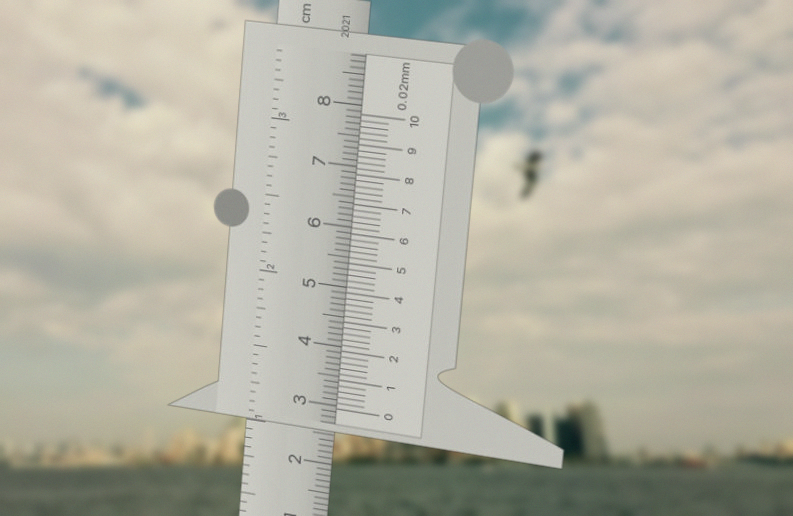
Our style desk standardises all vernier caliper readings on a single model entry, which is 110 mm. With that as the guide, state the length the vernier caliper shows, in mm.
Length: 29.5 mm
